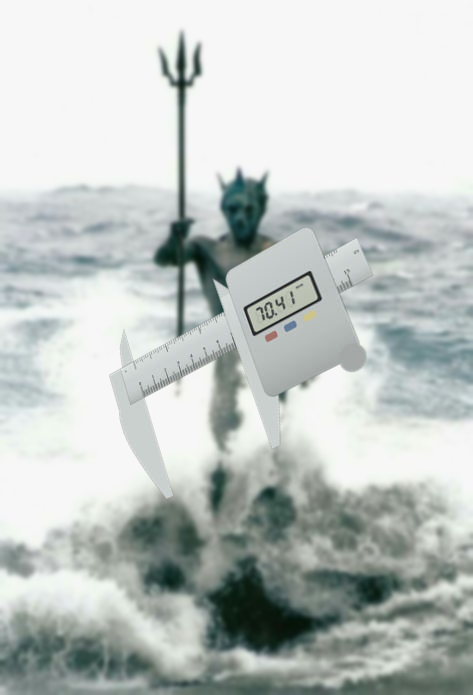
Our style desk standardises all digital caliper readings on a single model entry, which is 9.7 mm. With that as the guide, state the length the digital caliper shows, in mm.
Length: 70.41 mm
